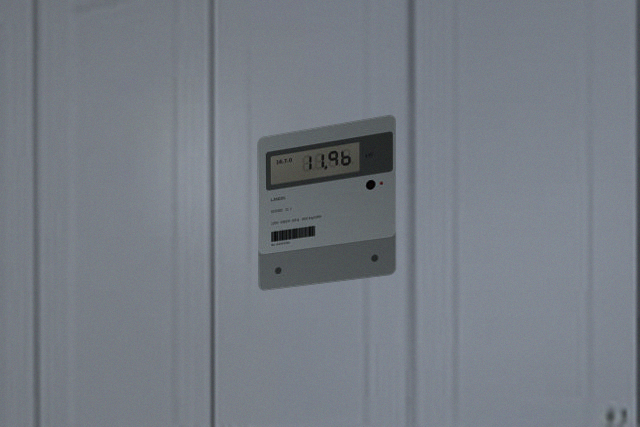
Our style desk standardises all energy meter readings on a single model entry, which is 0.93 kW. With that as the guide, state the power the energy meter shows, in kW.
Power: 11.96 kW
